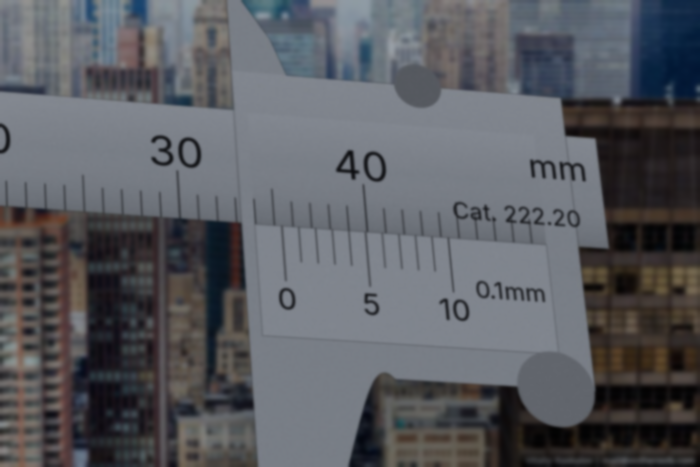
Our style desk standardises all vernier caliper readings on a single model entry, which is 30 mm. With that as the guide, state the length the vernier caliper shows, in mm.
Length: 35.4 mm
